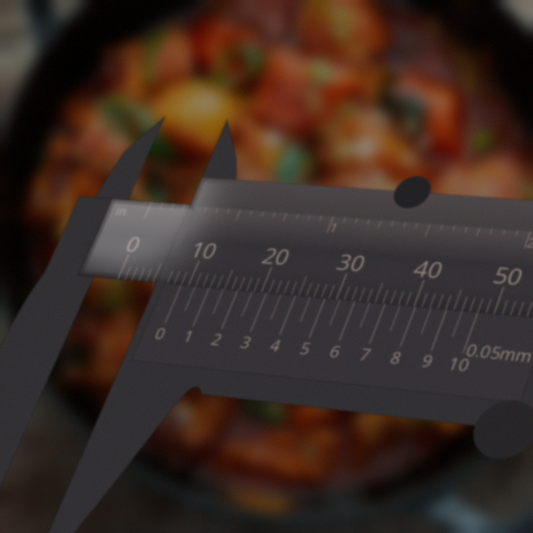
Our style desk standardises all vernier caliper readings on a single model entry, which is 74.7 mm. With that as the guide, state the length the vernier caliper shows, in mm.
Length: 9.0 mm
